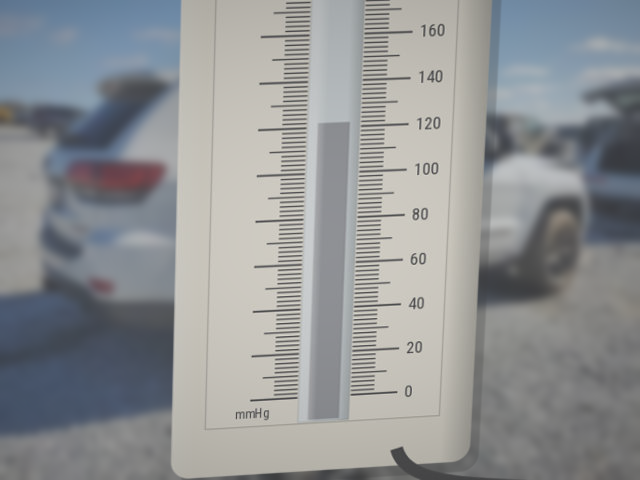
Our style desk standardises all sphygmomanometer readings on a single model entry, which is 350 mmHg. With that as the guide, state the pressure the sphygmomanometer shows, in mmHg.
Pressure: 122 mmHg
